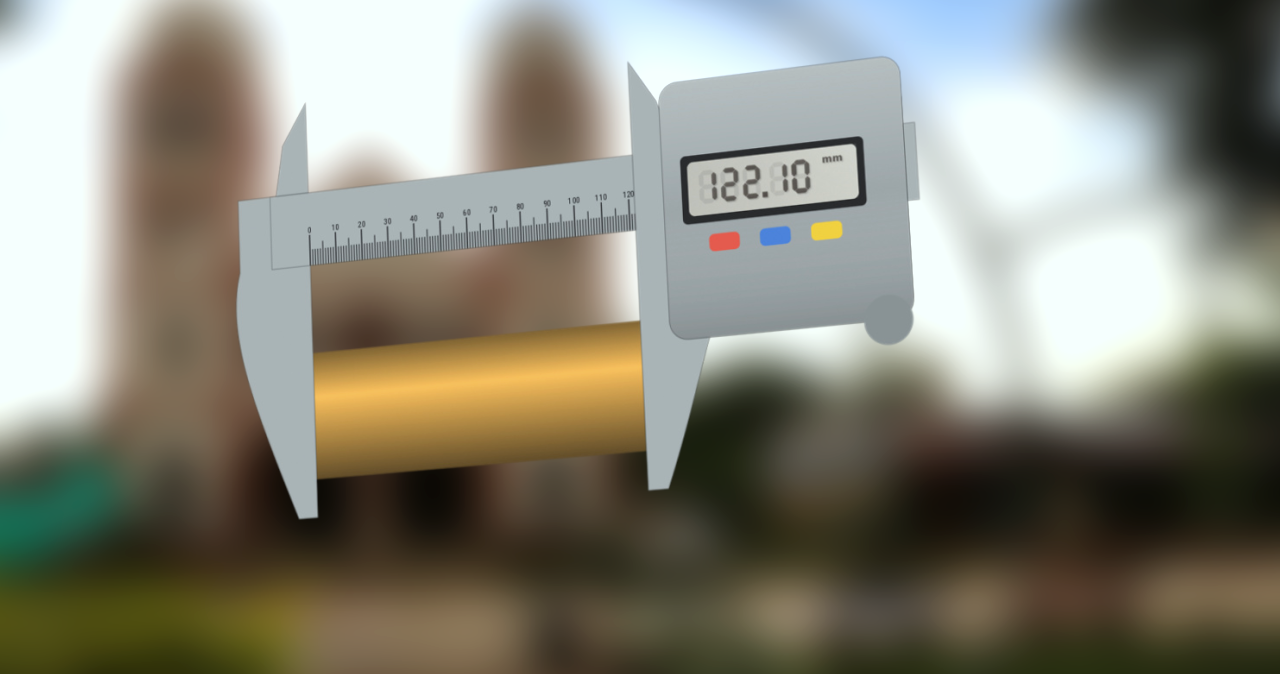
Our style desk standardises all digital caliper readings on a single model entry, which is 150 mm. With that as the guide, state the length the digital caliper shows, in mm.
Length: 122.10 mm
